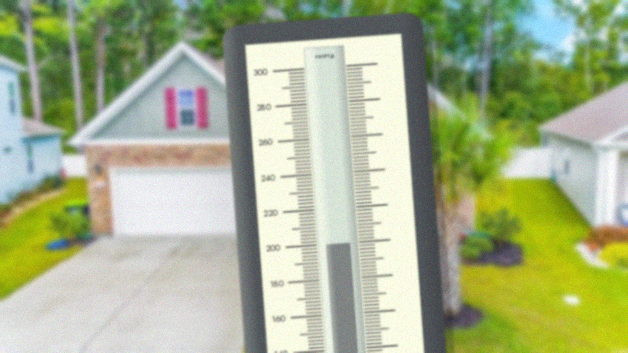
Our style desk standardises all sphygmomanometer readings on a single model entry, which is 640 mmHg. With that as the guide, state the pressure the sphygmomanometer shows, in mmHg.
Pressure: 200 mmHg
